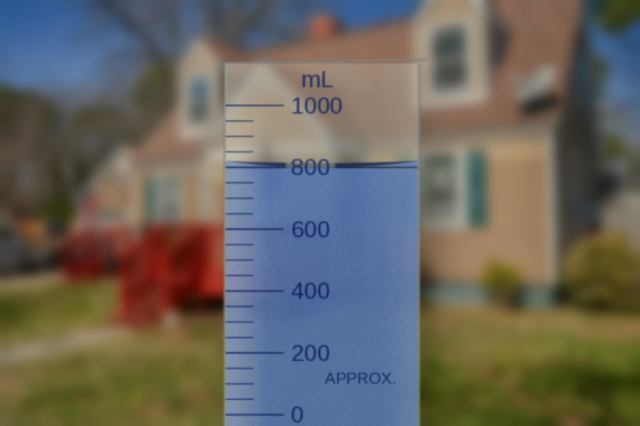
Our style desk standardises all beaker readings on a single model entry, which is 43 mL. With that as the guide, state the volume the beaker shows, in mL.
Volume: 800 mL
